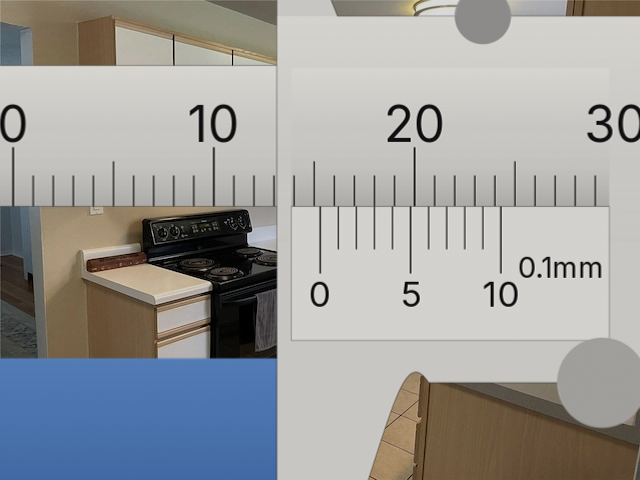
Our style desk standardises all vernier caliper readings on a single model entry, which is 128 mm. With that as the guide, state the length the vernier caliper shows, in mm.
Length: 15.3 mm
